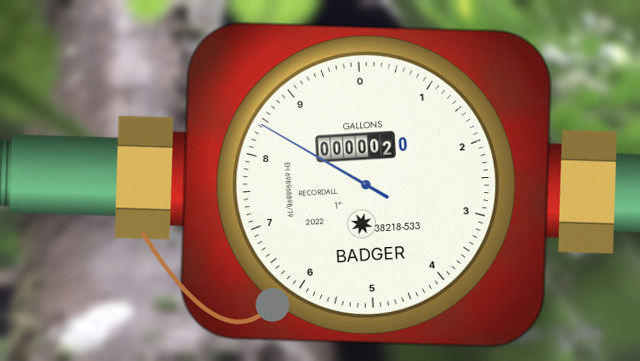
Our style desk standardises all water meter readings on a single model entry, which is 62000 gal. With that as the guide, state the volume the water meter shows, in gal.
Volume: 18.4 gal
